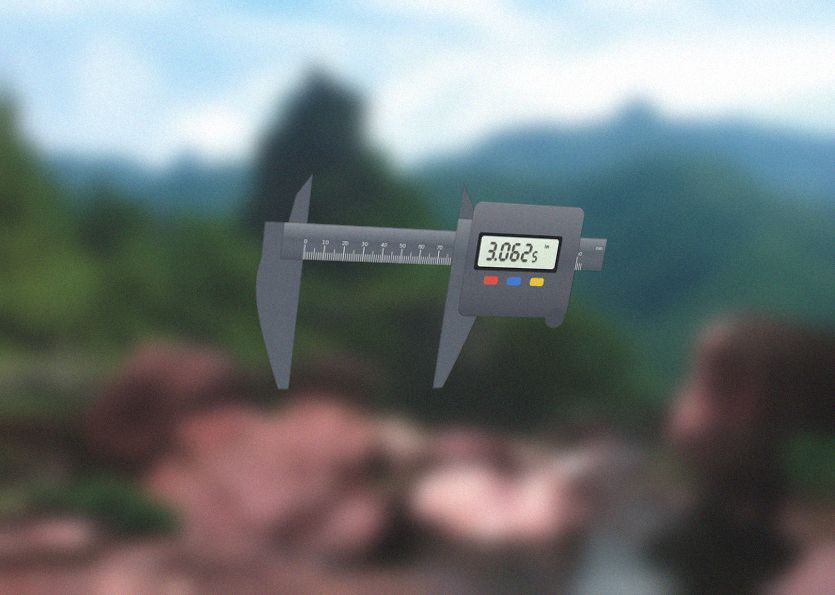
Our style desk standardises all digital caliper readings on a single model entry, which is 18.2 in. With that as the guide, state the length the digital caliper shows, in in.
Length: 3.0625 in
